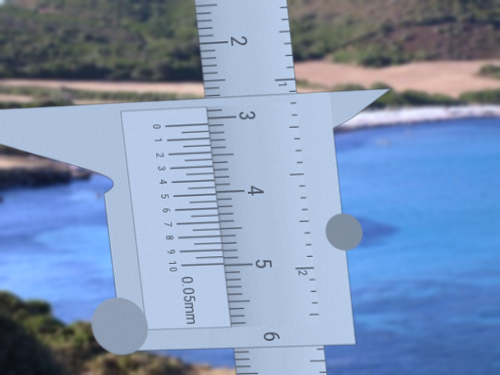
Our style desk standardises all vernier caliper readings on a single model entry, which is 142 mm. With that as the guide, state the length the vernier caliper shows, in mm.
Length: 30.8 mm
